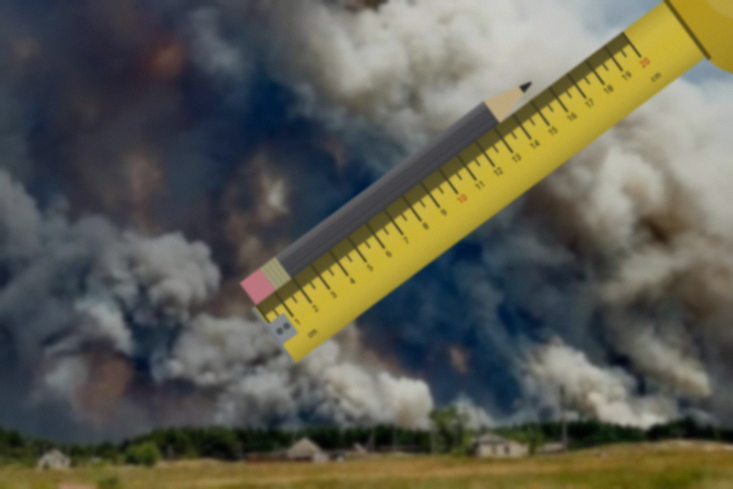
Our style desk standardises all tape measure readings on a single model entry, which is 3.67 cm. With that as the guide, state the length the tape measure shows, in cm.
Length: 15.5 cm
